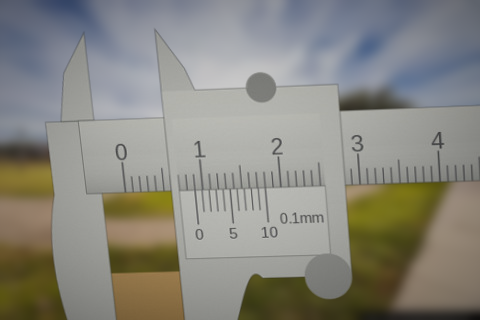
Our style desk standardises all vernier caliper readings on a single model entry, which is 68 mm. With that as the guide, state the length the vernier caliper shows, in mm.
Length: 9.0 mm
